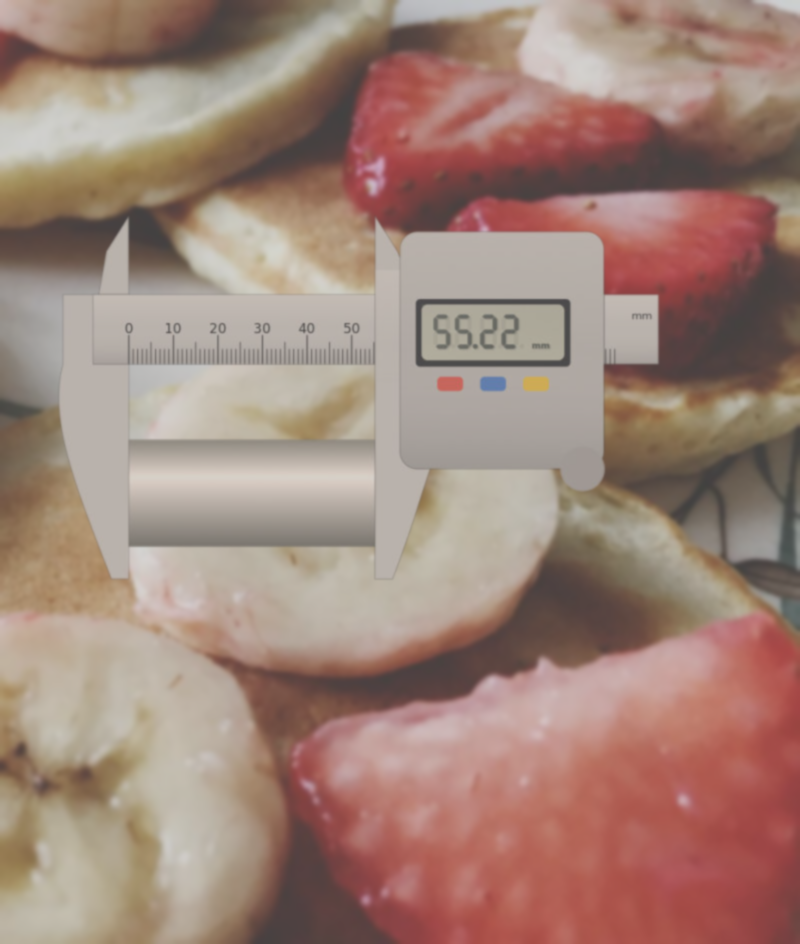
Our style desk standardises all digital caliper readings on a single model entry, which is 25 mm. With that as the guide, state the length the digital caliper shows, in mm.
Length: 55.22 mm
